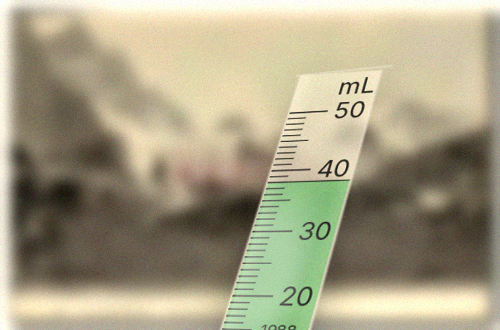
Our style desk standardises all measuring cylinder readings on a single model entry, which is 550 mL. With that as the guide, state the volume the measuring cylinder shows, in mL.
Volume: 38 mL
